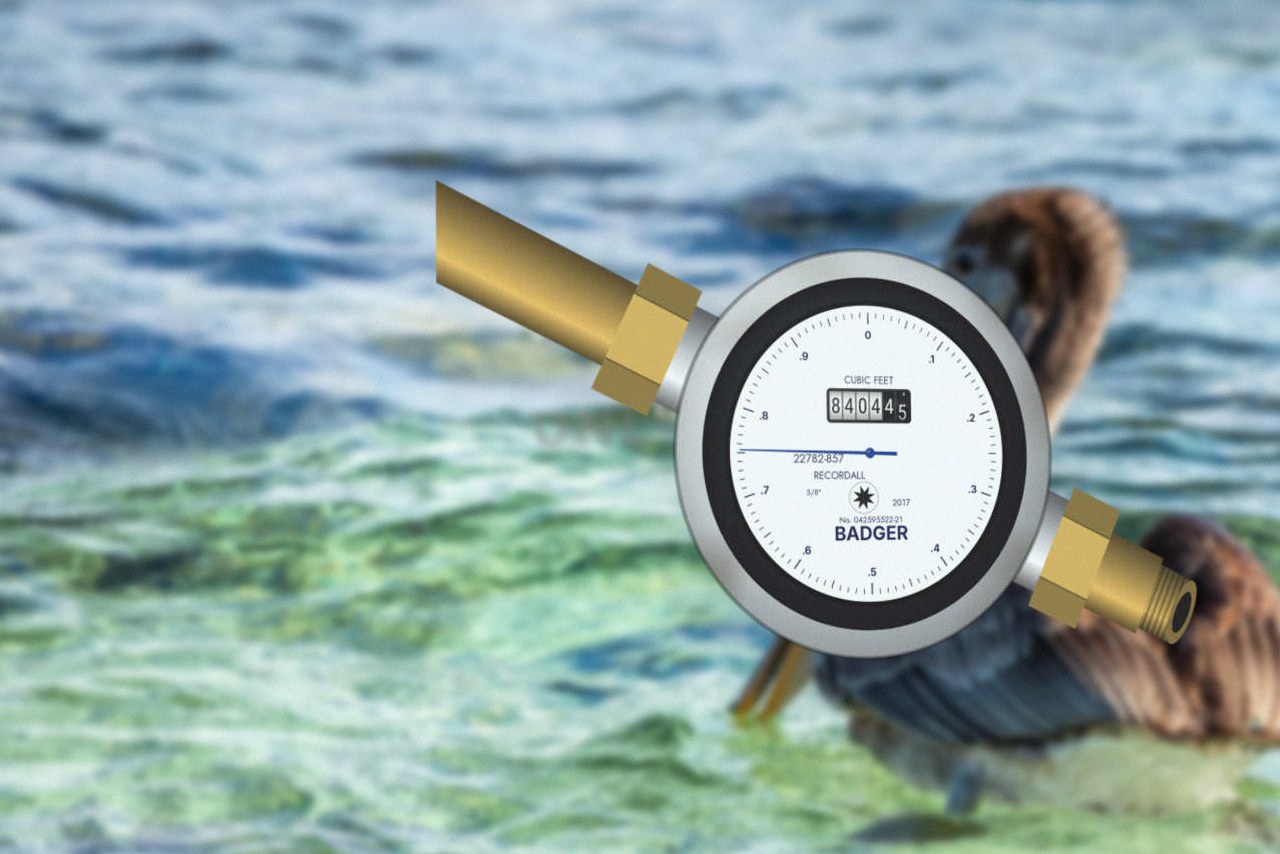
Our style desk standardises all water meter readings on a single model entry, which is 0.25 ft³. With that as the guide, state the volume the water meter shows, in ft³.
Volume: 840444.75 ft³
